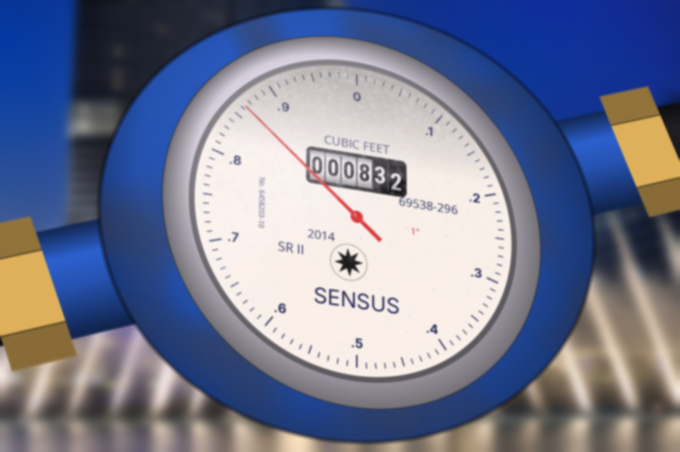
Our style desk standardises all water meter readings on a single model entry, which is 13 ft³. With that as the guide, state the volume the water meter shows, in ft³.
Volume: 831.86 ft³
